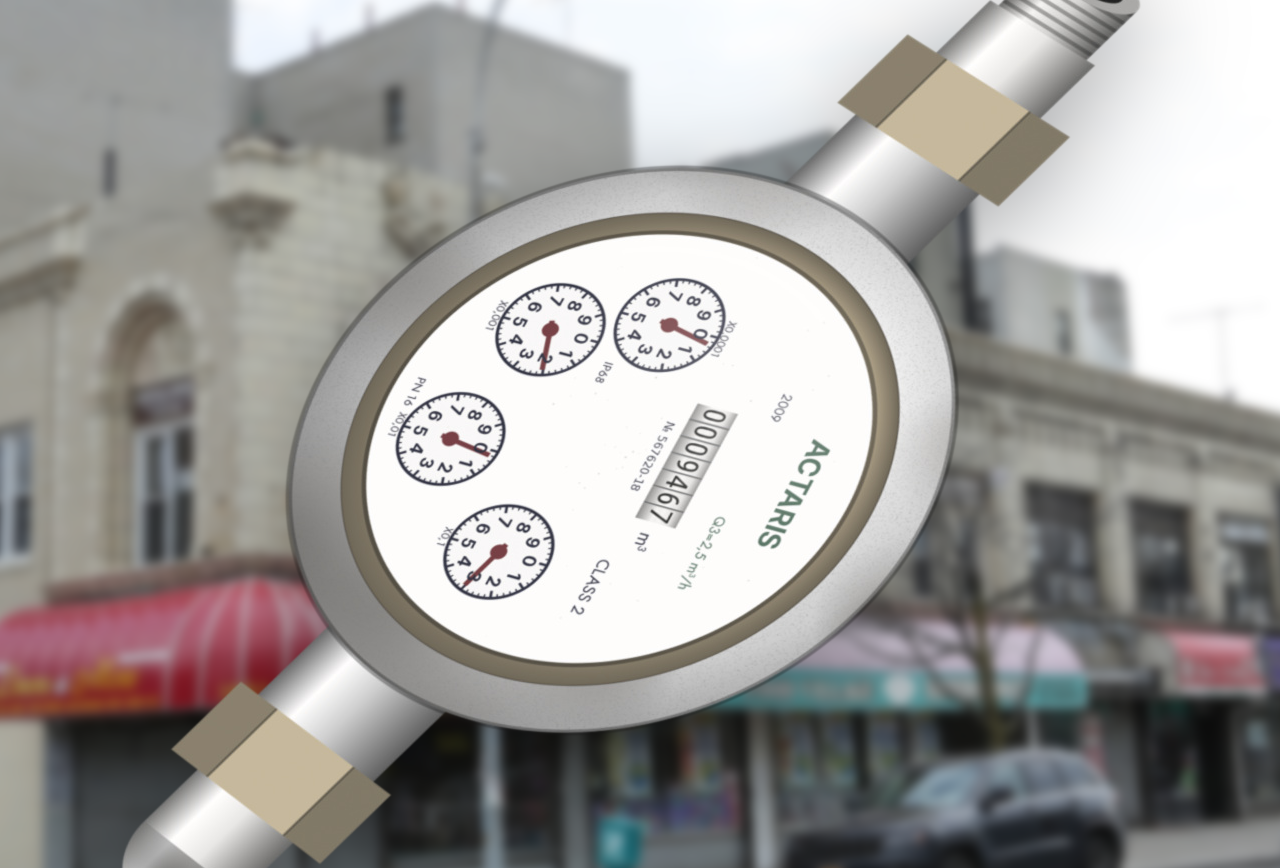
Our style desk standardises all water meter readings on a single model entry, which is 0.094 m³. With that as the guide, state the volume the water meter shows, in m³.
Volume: 9467.3020 m³
